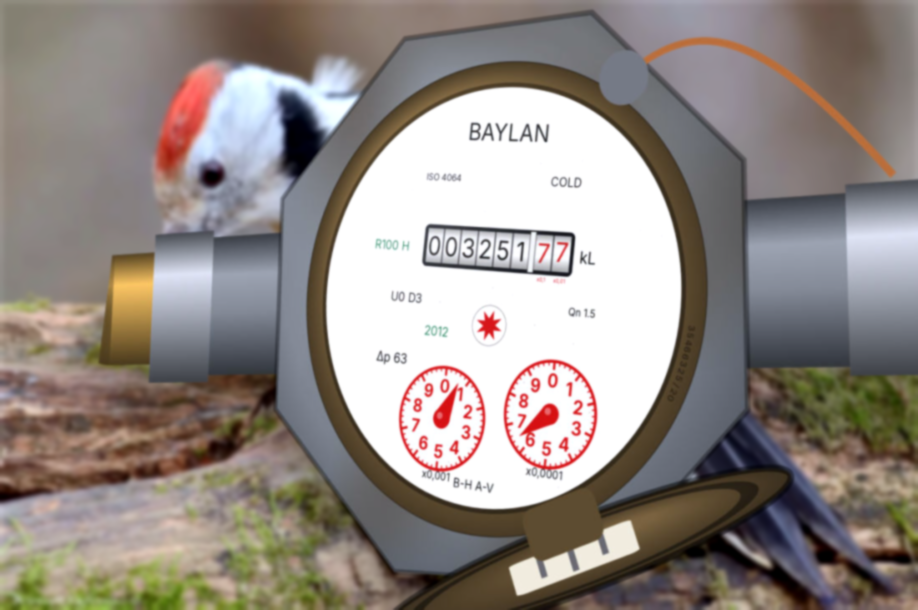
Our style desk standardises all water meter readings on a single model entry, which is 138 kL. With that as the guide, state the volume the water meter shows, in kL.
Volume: 3251.7706 kL
